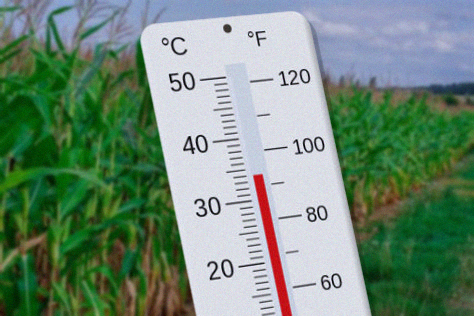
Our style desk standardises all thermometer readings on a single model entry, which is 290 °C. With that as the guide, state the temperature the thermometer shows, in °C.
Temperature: 34 °C
